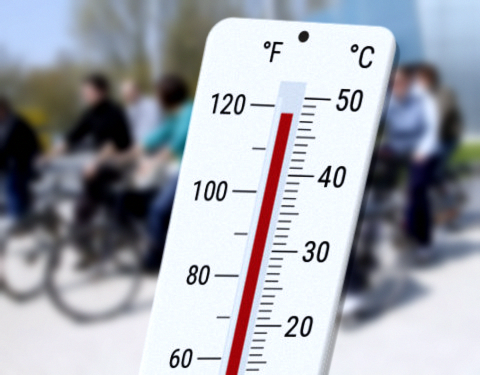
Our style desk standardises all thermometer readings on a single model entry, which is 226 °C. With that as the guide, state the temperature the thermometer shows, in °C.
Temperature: 48 °C
